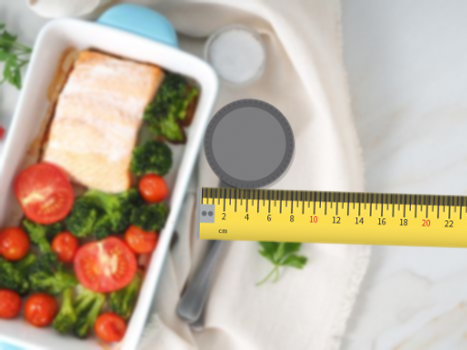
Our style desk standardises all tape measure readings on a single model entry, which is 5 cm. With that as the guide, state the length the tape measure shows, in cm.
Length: 8 cm
